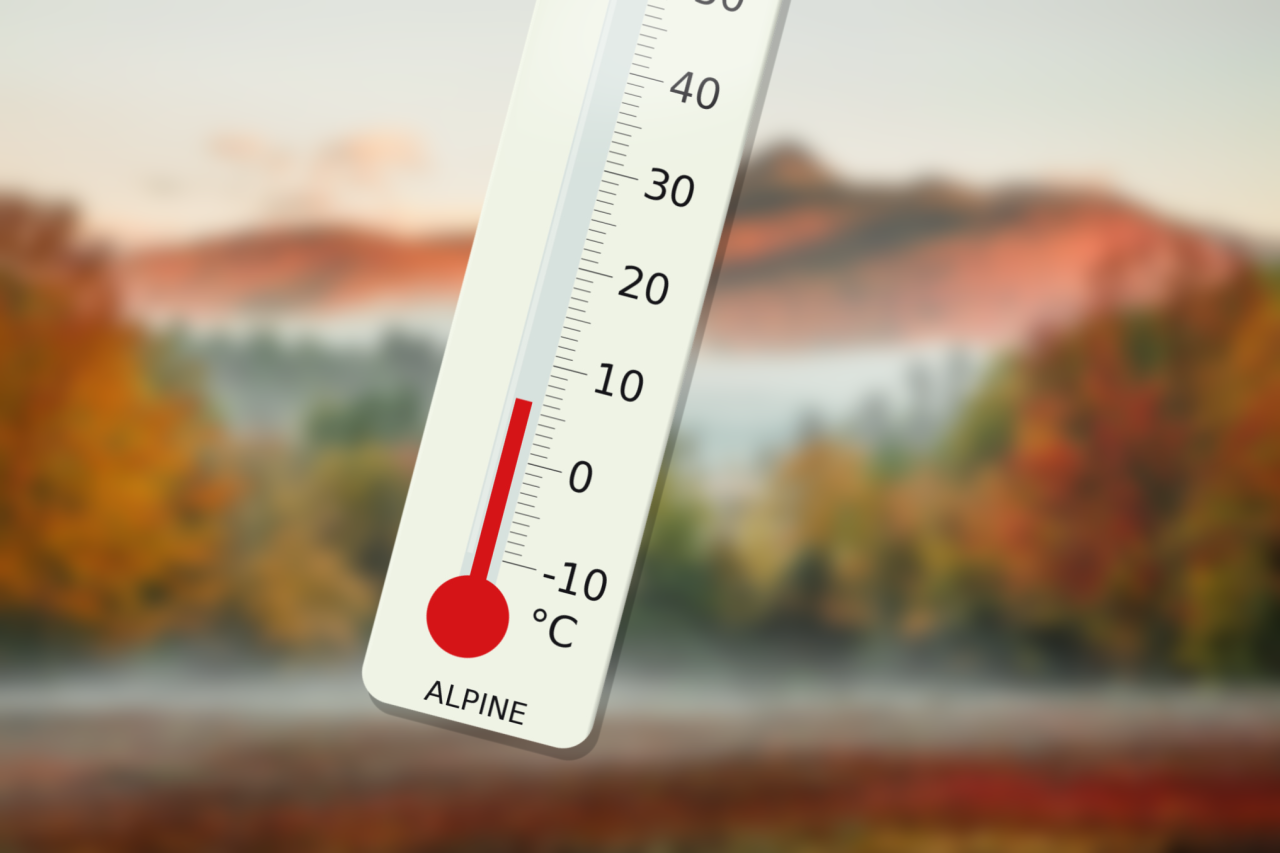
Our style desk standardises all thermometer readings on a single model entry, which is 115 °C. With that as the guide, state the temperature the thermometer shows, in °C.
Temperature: 6 °C
